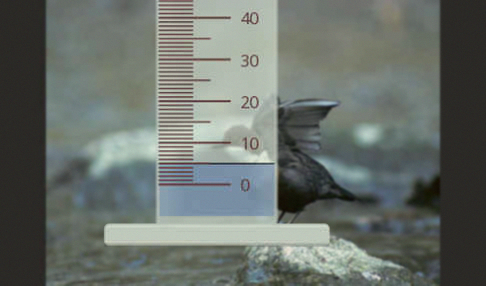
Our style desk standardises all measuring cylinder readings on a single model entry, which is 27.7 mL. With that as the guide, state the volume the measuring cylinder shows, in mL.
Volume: 5 mL
